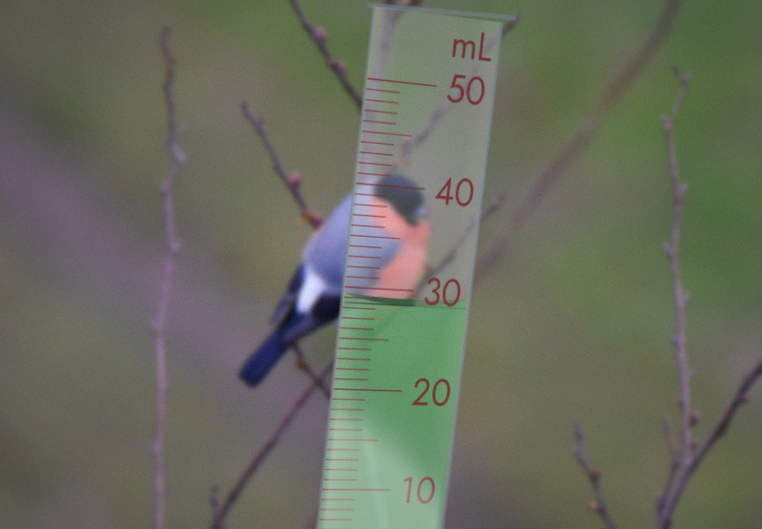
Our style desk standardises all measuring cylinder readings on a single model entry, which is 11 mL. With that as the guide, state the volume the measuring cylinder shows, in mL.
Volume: 28.5 mL
